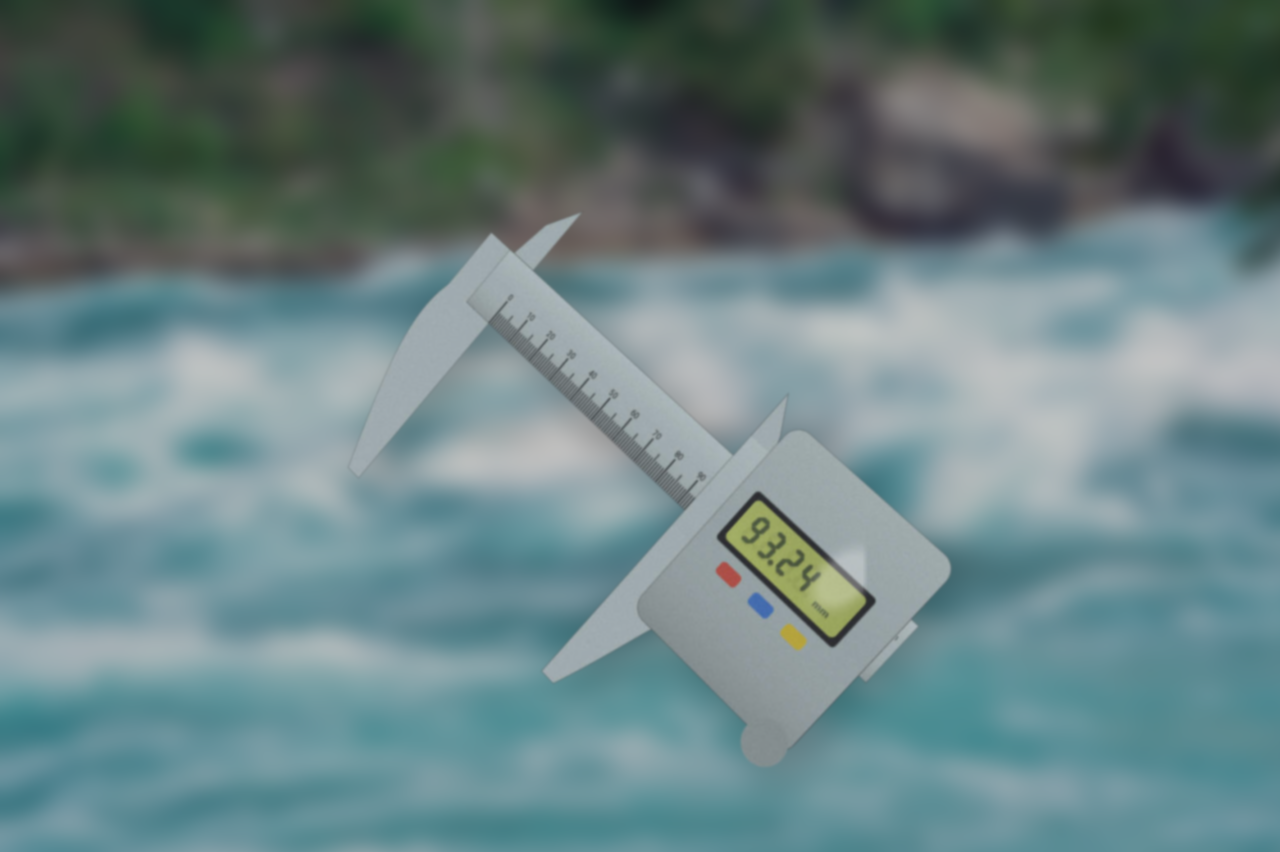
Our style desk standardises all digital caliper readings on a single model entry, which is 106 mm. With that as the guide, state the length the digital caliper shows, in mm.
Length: 93.24 mm
